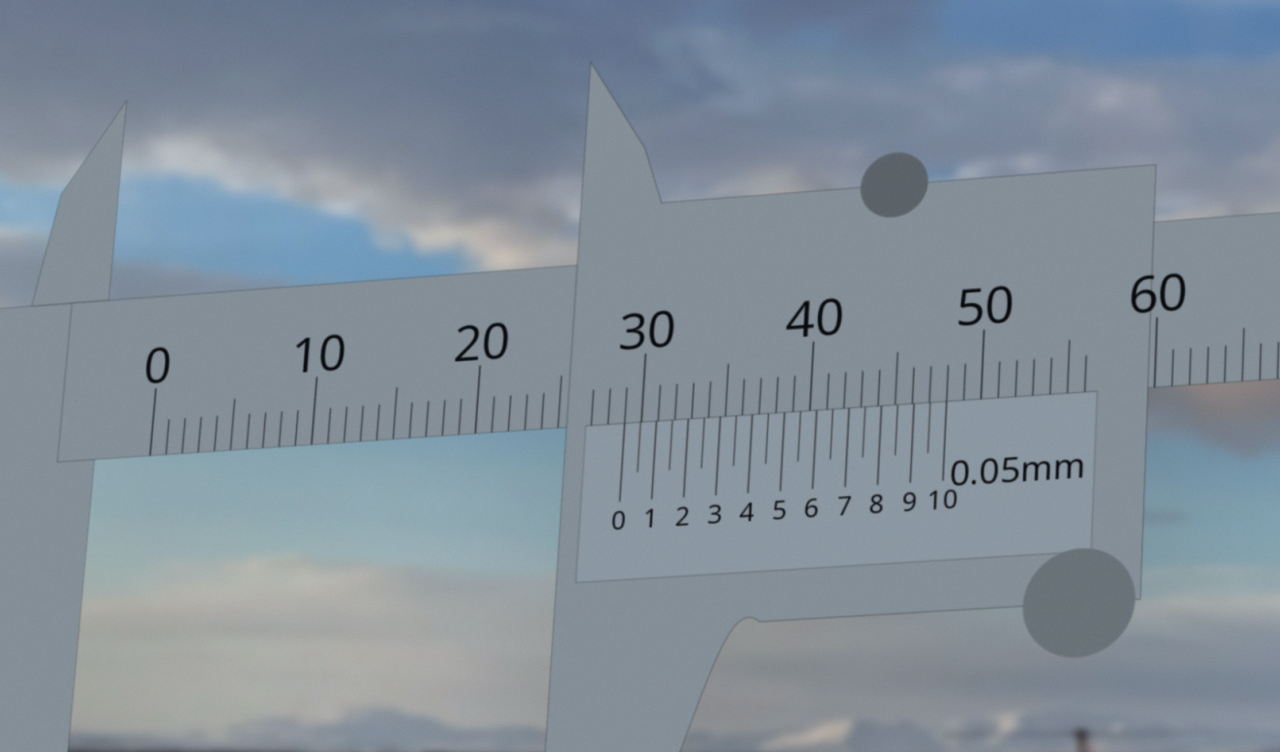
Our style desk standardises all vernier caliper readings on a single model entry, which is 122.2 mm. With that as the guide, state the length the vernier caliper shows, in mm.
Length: 29.0 mm
